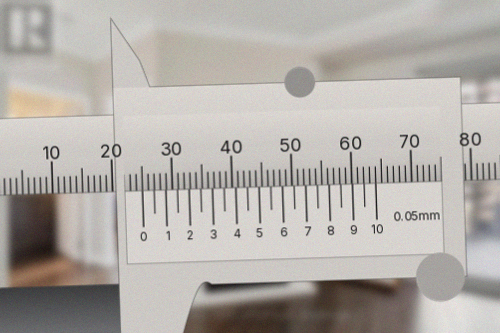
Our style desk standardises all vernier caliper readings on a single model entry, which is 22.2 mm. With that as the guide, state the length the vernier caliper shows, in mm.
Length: 25.0 mm
